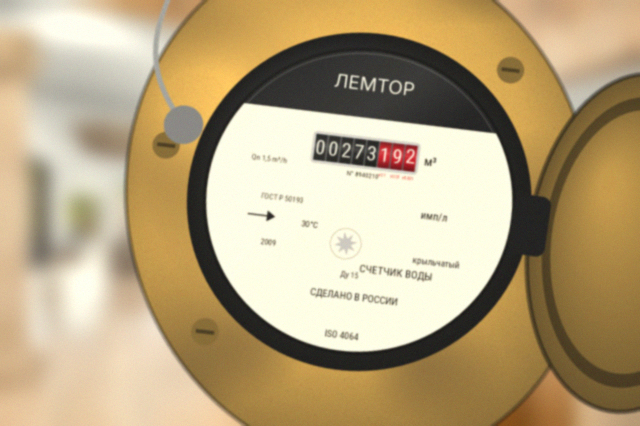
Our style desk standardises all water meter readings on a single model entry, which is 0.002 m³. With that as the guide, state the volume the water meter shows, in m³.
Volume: 273.192 m³
